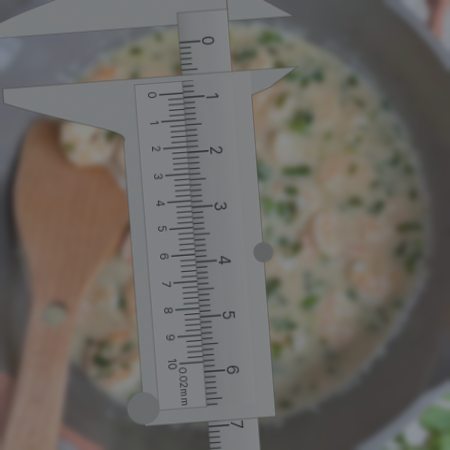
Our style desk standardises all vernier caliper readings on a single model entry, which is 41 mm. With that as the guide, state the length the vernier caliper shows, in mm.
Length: 9.2 mm
